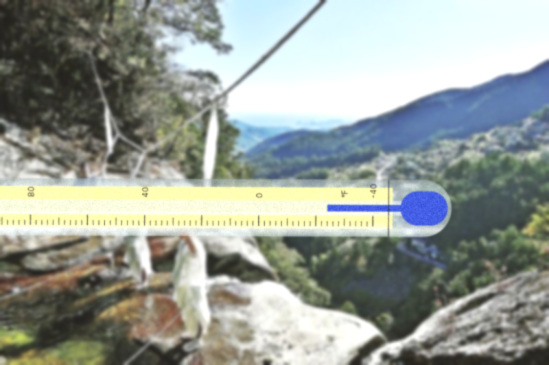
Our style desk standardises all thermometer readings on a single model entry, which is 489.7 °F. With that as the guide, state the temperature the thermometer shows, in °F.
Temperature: -24 °F
